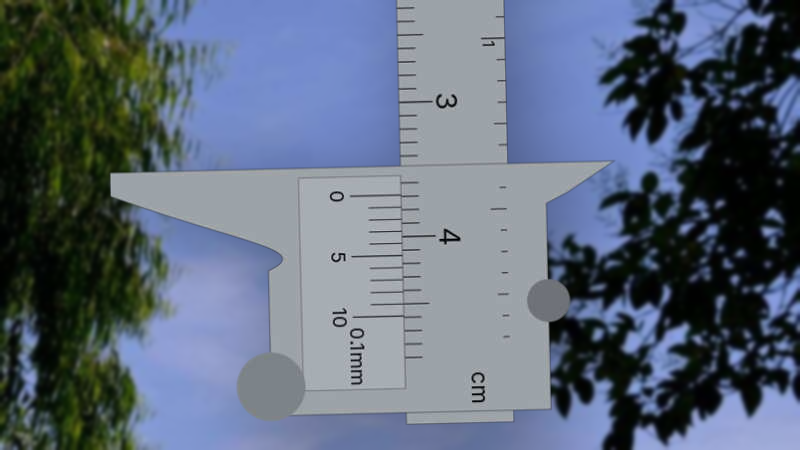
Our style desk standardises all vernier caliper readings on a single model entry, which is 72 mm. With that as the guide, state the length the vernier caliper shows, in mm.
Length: 36.9 mm
